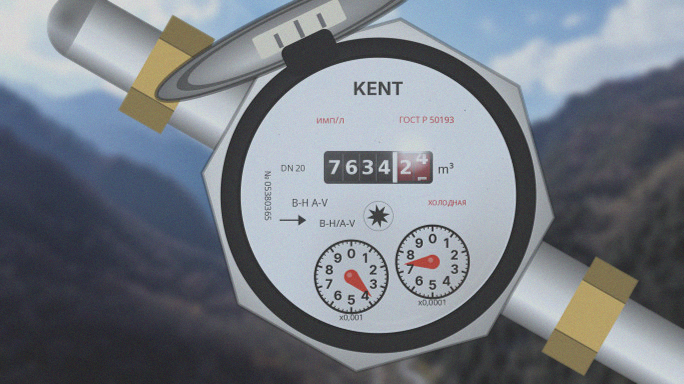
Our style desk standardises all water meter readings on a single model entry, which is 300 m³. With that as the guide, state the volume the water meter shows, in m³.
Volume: 7634.2437 m³
